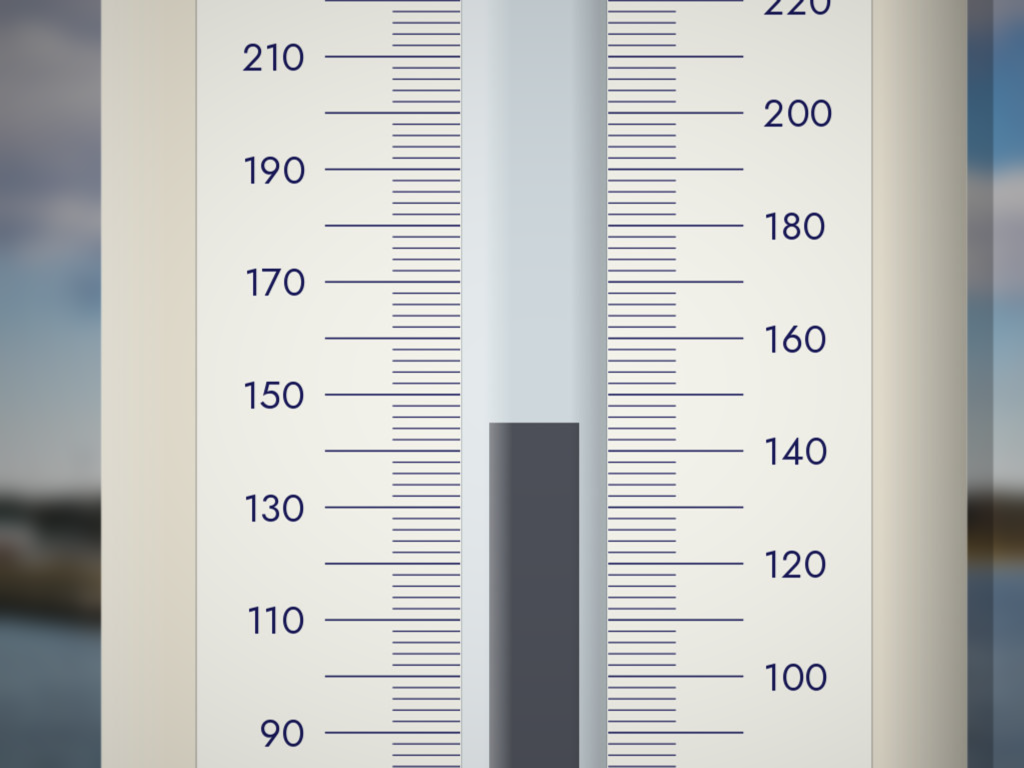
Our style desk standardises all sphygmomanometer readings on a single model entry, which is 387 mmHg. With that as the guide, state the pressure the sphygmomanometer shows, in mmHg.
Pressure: 145 mmHg
